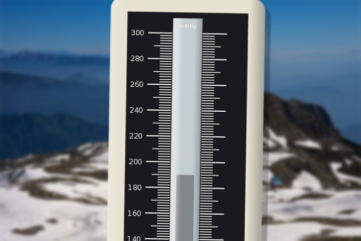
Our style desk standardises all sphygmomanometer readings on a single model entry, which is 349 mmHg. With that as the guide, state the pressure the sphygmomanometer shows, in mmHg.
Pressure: 190 mmHg
